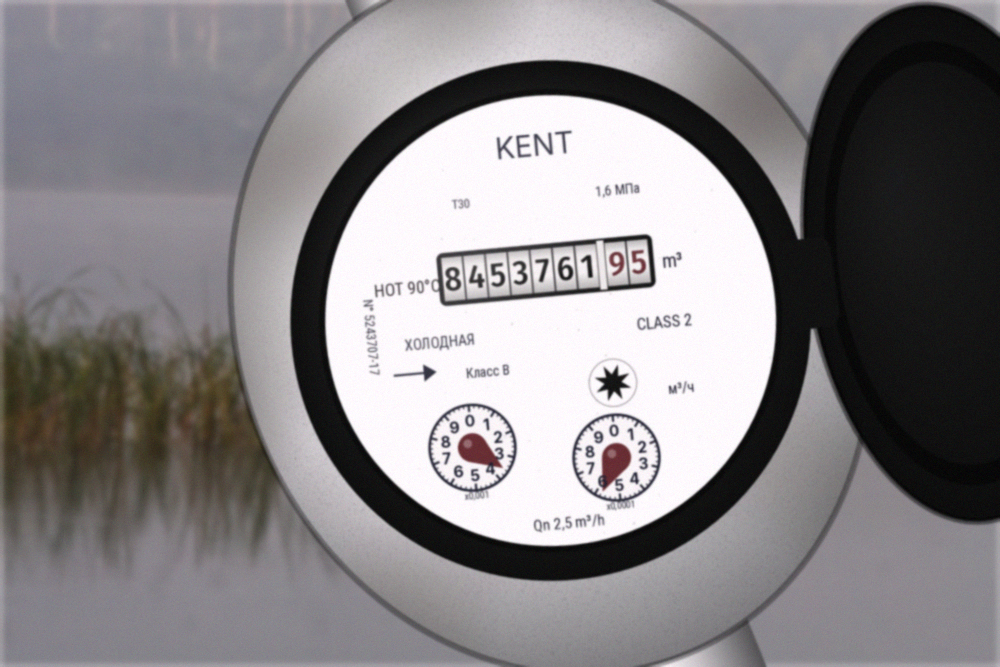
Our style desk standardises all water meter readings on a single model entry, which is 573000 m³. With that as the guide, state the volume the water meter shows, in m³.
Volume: 8453761.9535 m³
